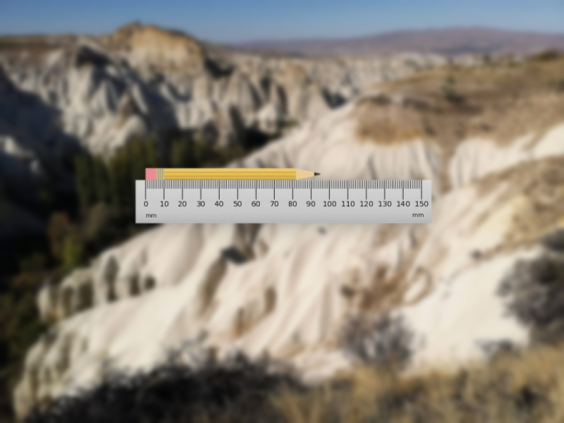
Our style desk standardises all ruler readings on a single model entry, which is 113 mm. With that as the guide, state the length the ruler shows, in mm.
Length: 95 mm
